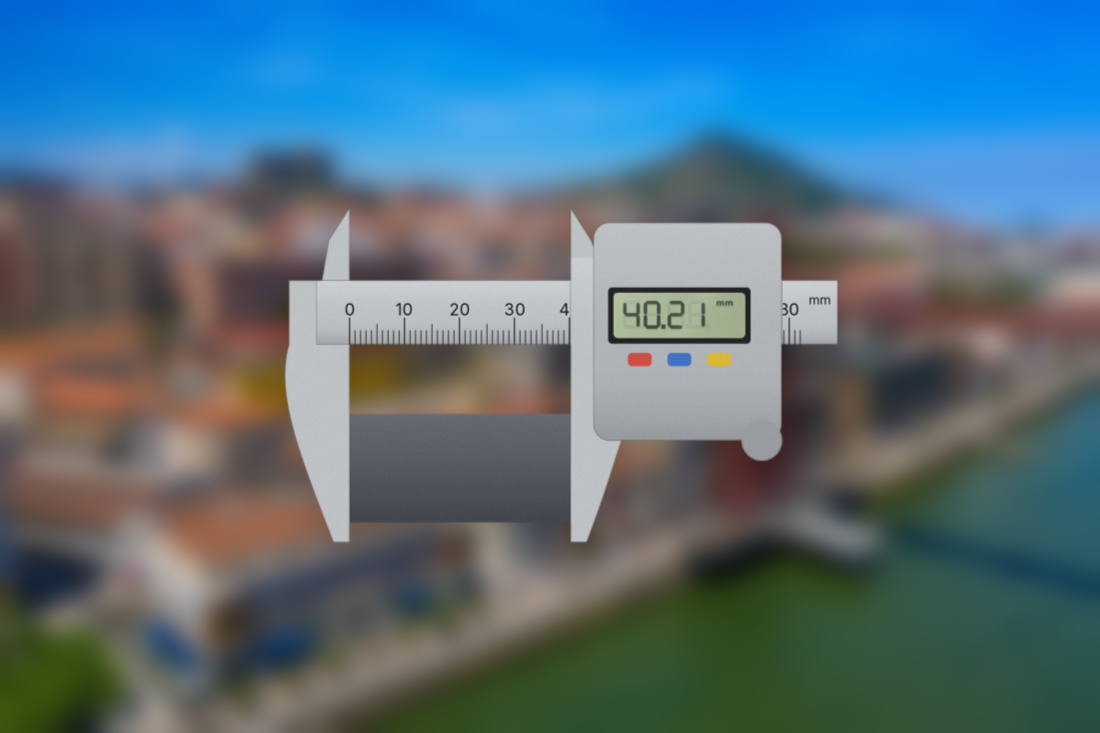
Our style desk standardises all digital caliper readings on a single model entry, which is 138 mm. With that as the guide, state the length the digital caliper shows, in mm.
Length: 40.21 mm
